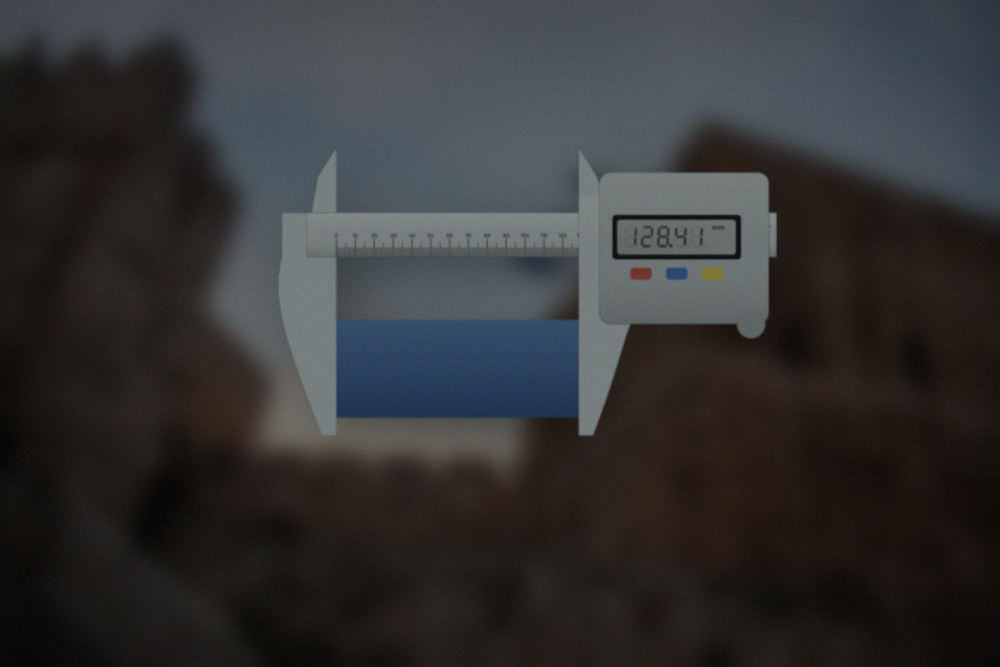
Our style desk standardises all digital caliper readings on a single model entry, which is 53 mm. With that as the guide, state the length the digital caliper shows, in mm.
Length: 128.41 mm
